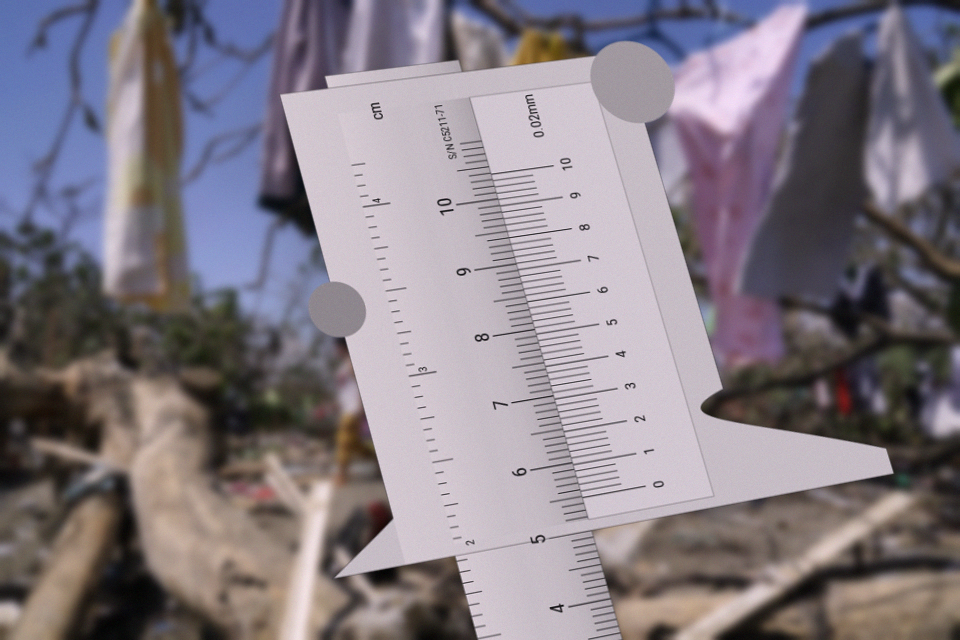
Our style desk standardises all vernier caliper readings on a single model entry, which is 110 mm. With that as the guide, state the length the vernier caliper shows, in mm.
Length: 54.8 mm
